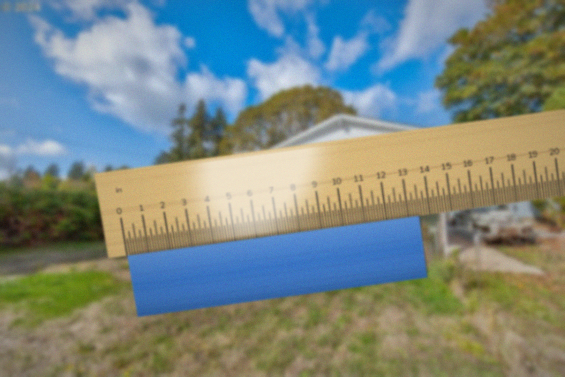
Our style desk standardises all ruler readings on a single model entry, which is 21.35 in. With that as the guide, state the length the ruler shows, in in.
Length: 13.5 in
